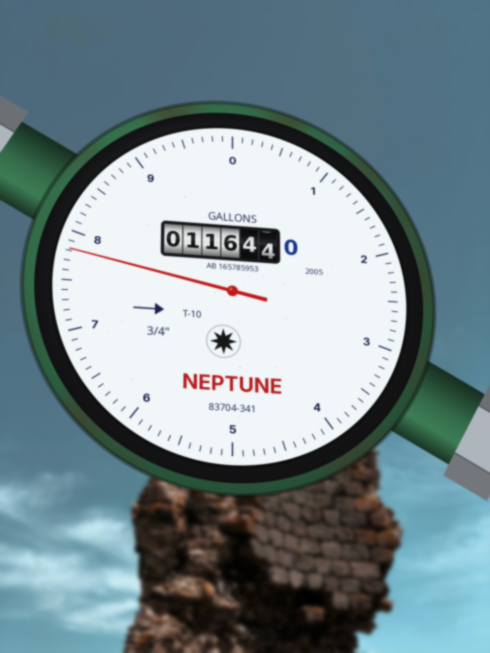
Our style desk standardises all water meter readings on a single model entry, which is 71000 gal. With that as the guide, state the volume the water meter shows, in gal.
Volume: 116437.8 gal
